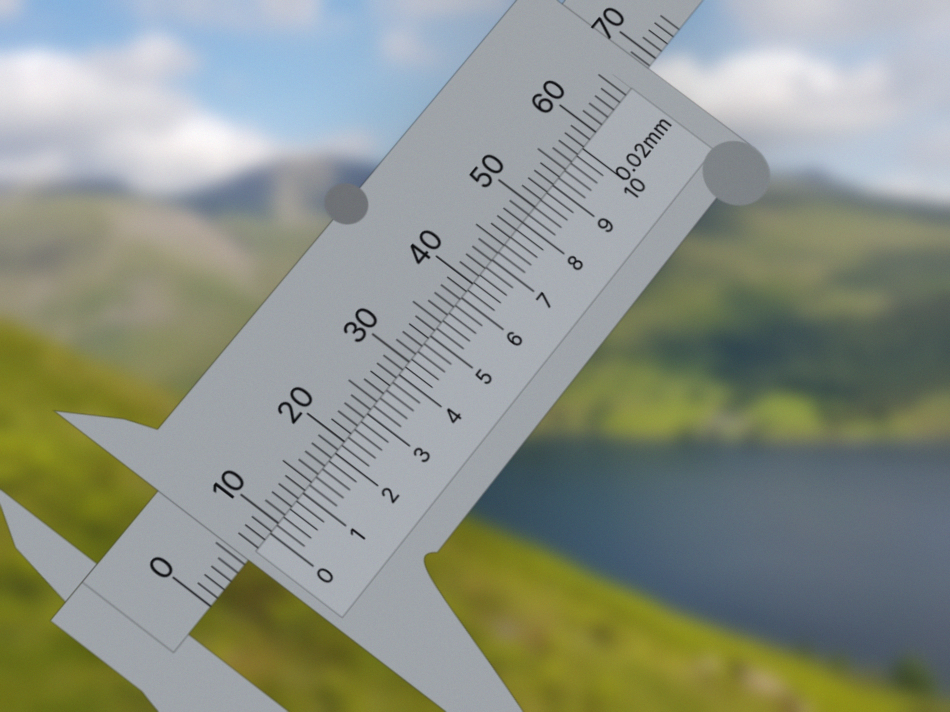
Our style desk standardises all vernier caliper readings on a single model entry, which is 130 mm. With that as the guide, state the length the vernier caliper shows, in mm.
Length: 8.8 mm
